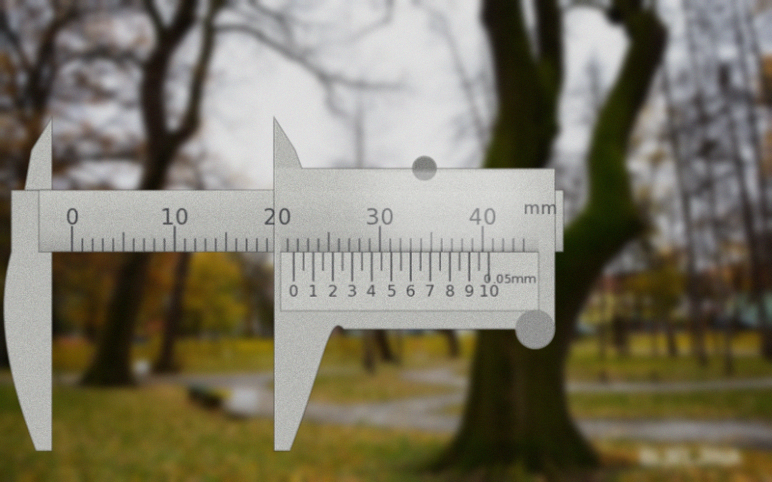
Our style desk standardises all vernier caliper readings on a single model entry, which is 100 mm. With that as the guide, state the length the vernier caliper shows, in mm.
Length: 21.6 mm
